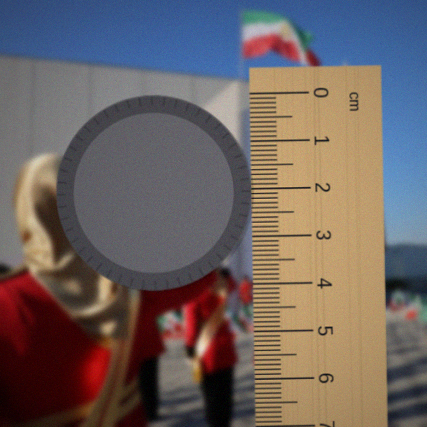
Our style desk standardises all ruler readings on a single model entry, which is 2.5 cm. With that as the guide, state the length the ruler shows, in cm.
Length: 4.1 cm
